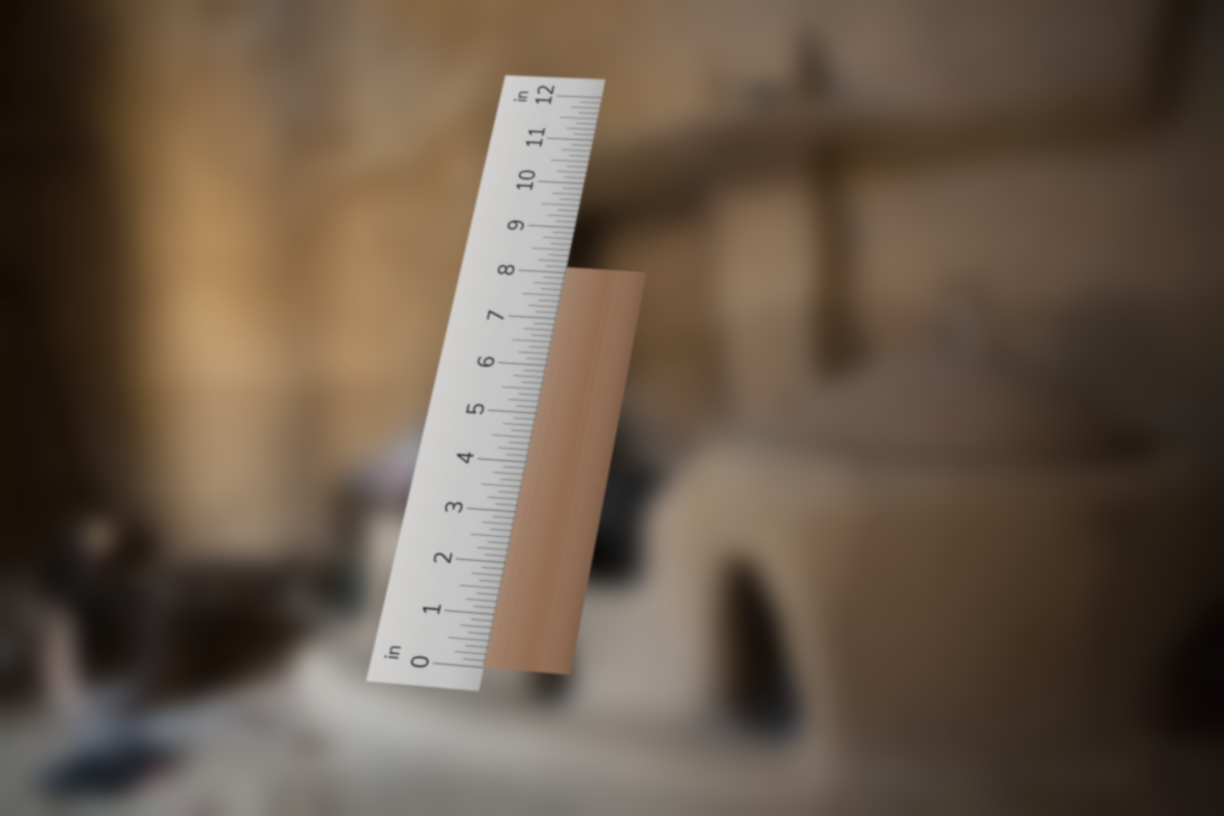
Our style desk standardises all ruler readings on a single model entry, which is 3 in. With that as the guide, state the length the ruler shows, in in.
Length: 8.125 in
